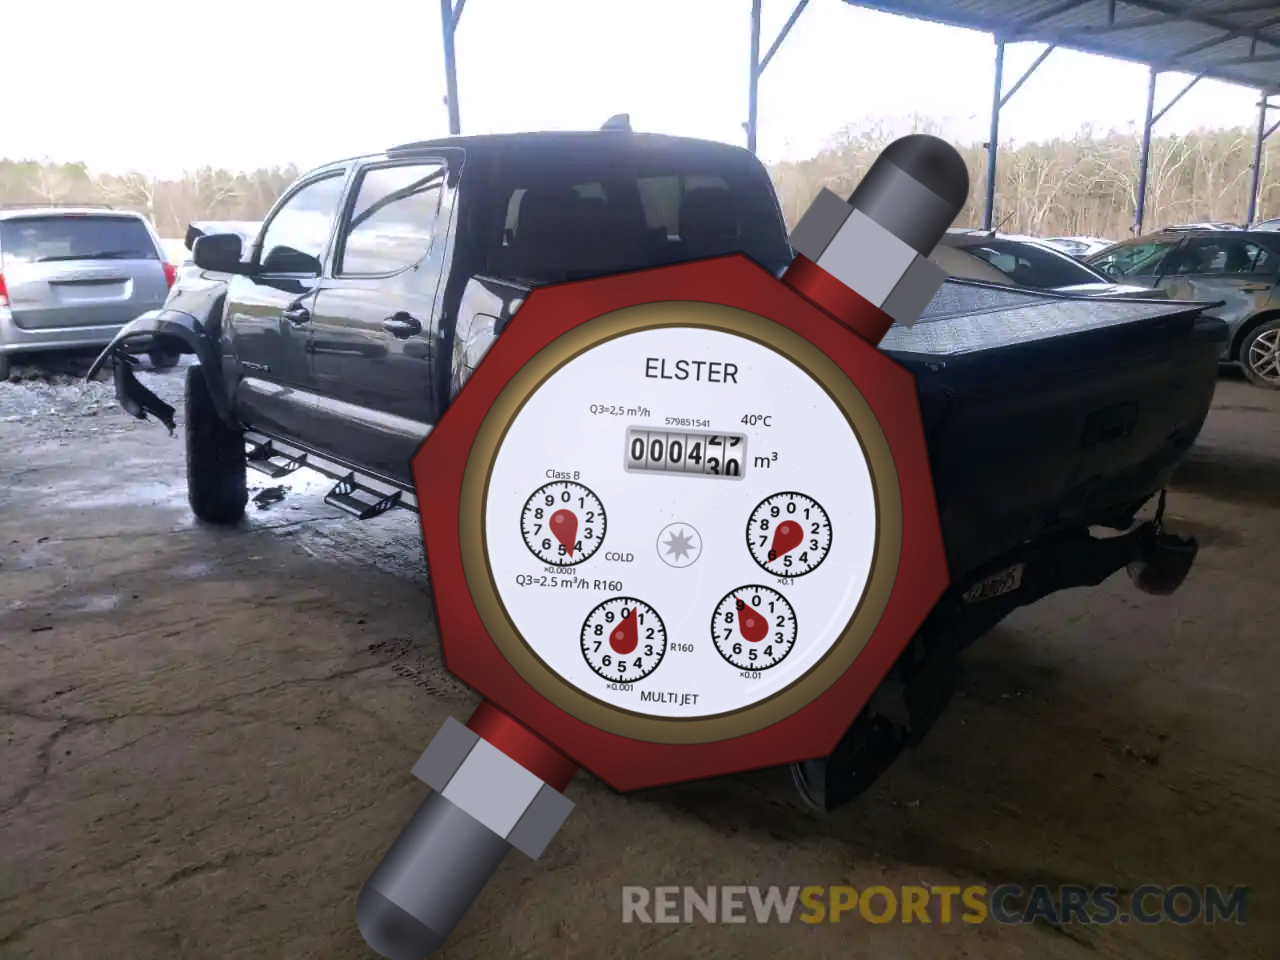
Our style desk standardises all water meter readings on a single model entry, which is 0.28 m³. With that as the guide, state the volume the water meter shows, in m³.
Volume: 429.5904 m³
